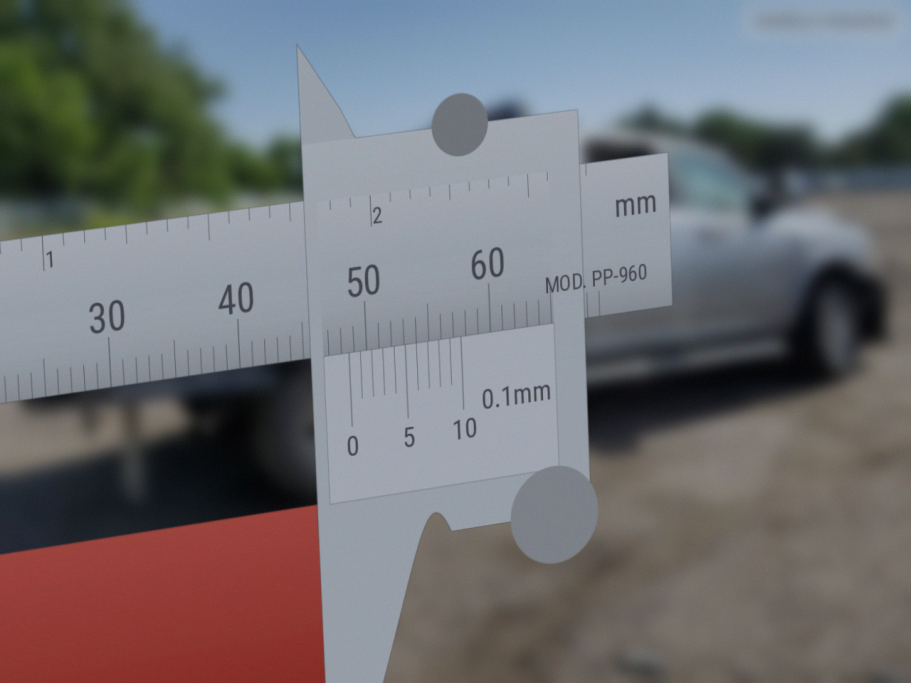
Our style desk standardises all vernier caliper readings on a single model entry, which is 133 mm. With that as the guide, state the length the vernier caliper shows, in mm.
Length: 48.6 mm
